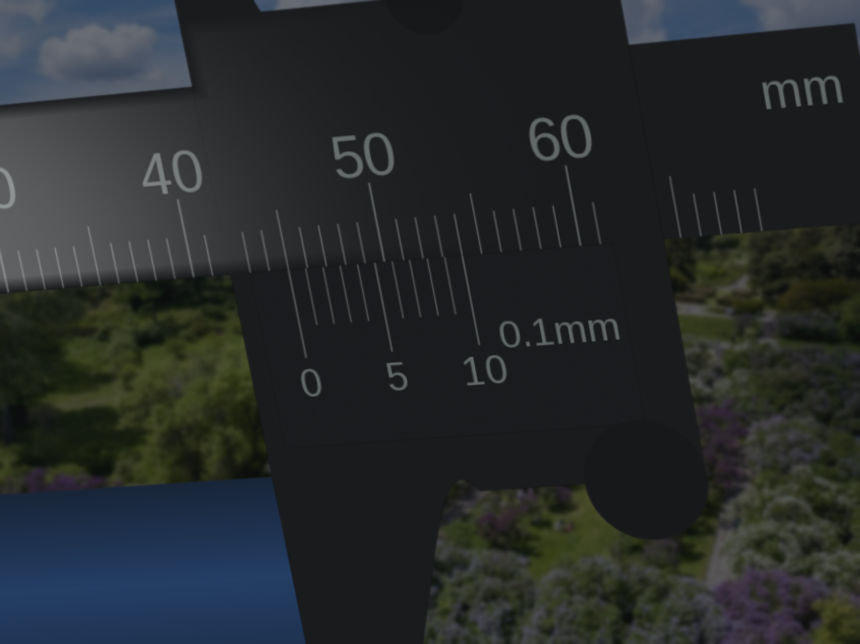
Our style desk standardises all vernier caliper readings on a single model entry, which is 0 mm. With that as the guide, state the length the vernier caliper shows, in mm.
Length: 45.0 mm
